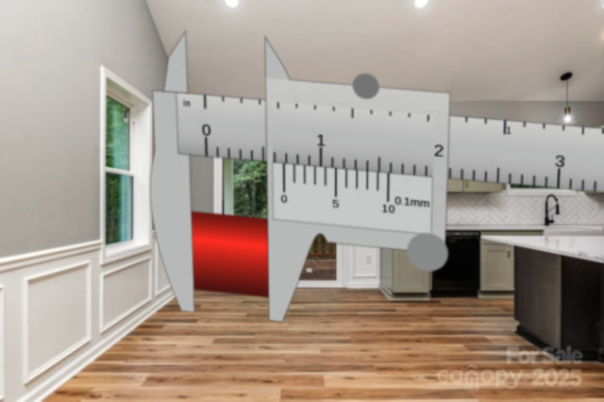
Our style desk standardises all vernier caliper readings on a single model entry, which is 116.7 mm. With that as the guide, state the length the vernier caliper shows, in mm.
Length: 6.8 mm
